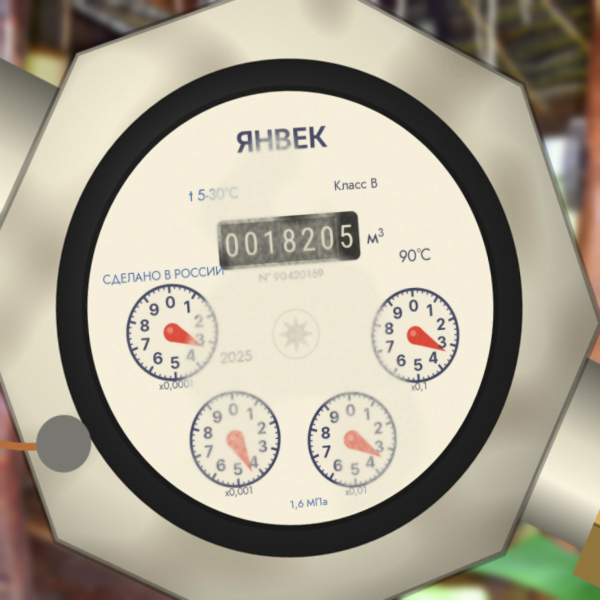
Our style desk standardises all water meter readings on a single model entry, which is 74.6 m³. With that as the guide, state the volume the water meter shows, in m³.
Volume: 18205.3343 m³
